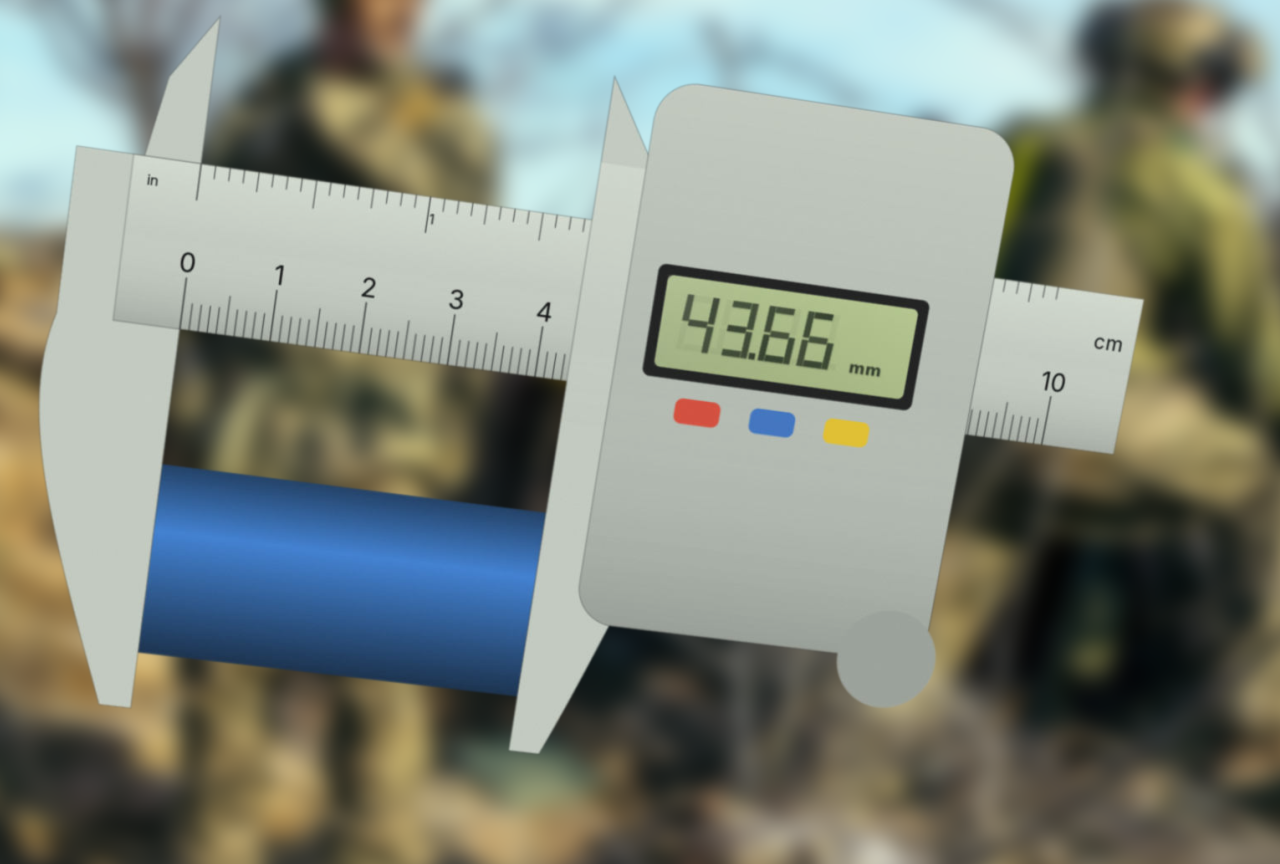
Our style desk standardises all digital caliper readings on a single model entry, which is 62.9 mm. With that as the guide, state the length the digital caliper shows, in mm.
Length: 43.66 mm
